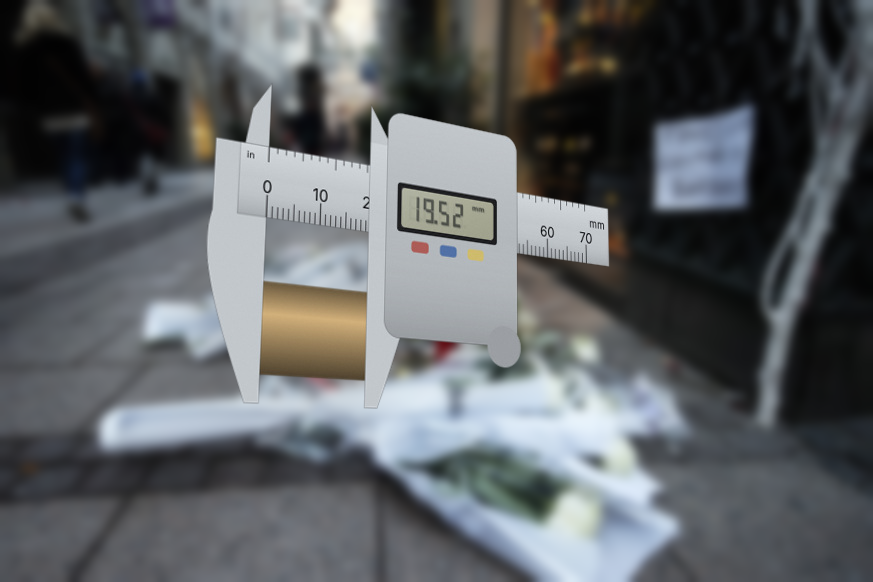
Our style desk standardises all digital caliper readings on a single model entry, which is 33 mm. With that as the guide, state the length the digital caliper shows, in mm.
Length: 19.52 mm
